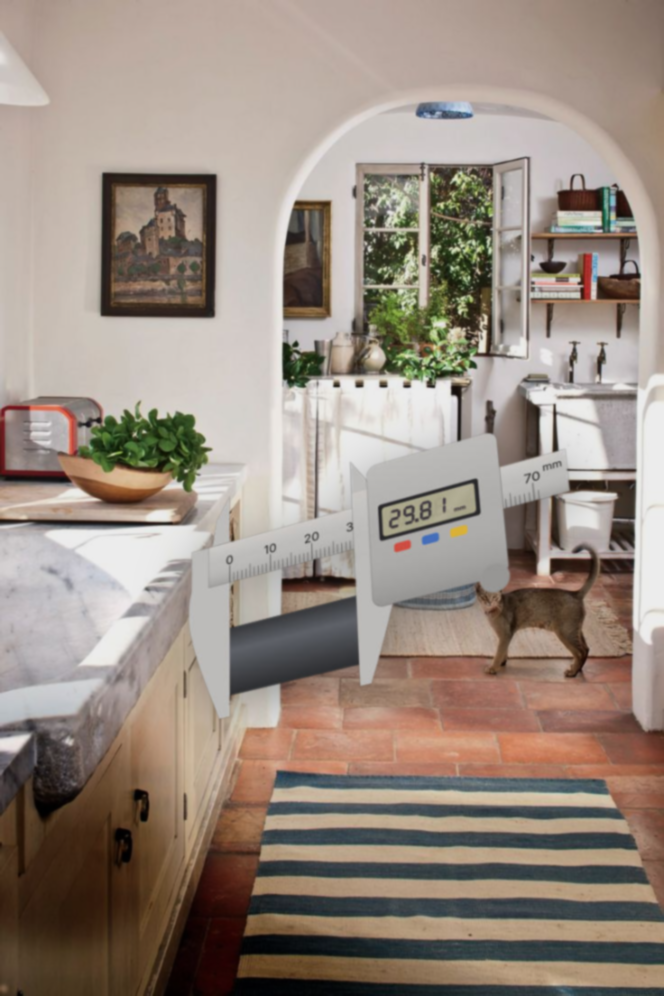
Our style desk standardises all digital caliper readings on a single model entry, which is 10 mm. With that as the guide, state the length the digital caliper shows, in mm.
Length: 29.81 mm
